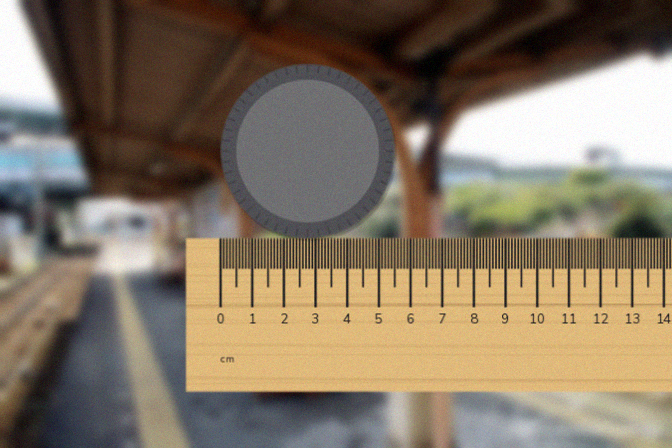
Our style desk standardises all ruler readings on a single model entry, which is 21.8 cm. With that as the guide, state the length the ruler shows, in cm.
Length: 5.5 cm
